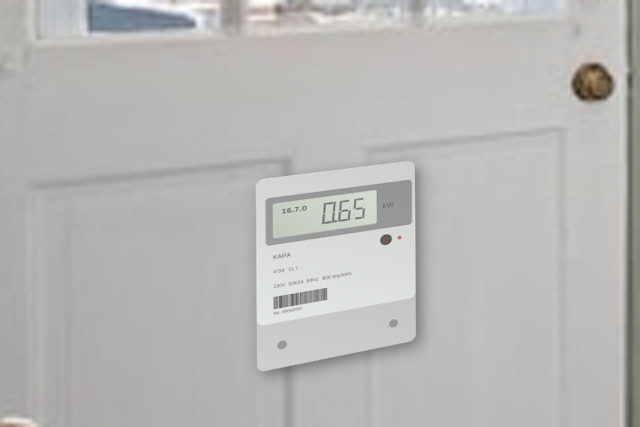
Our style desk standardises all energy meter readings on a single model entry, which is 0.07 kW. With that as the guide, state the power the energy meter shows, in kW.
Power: 0.65 kW
